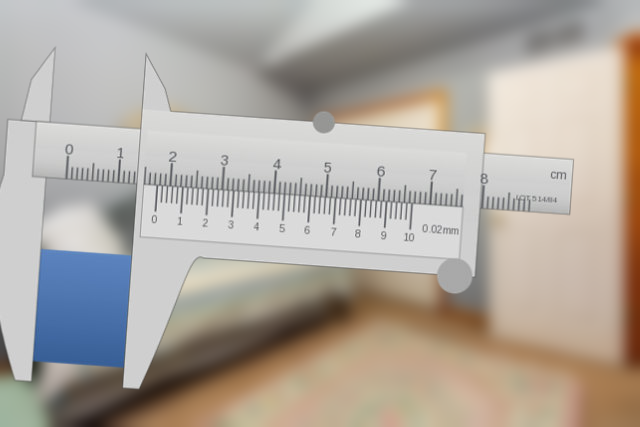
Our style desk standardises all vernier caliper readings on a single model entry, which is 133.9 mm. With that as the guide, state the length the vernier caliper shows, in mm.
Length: 17.5 mm
